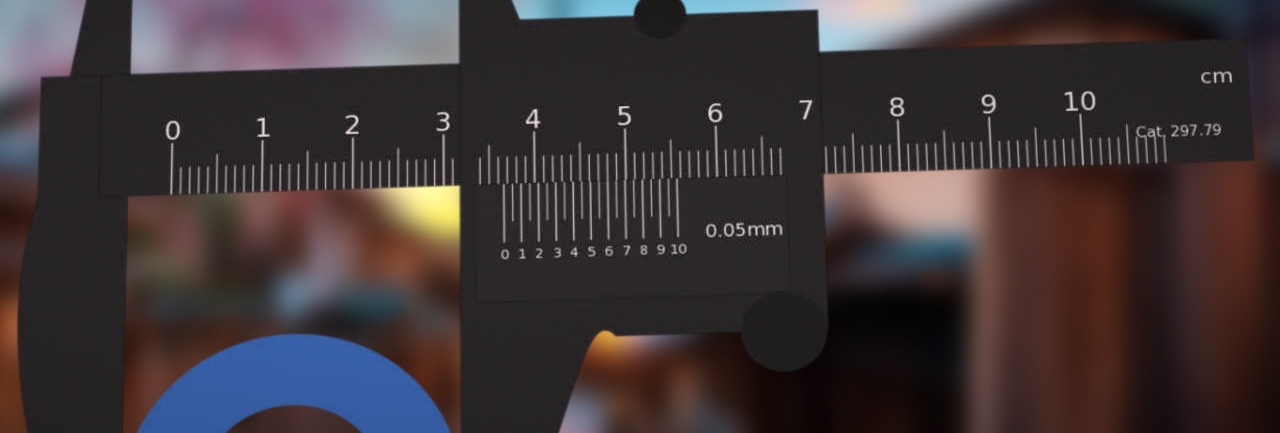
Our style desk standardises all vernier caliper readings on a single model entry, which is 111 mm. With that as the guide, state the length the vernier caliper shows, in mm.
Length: 36.6 mm
